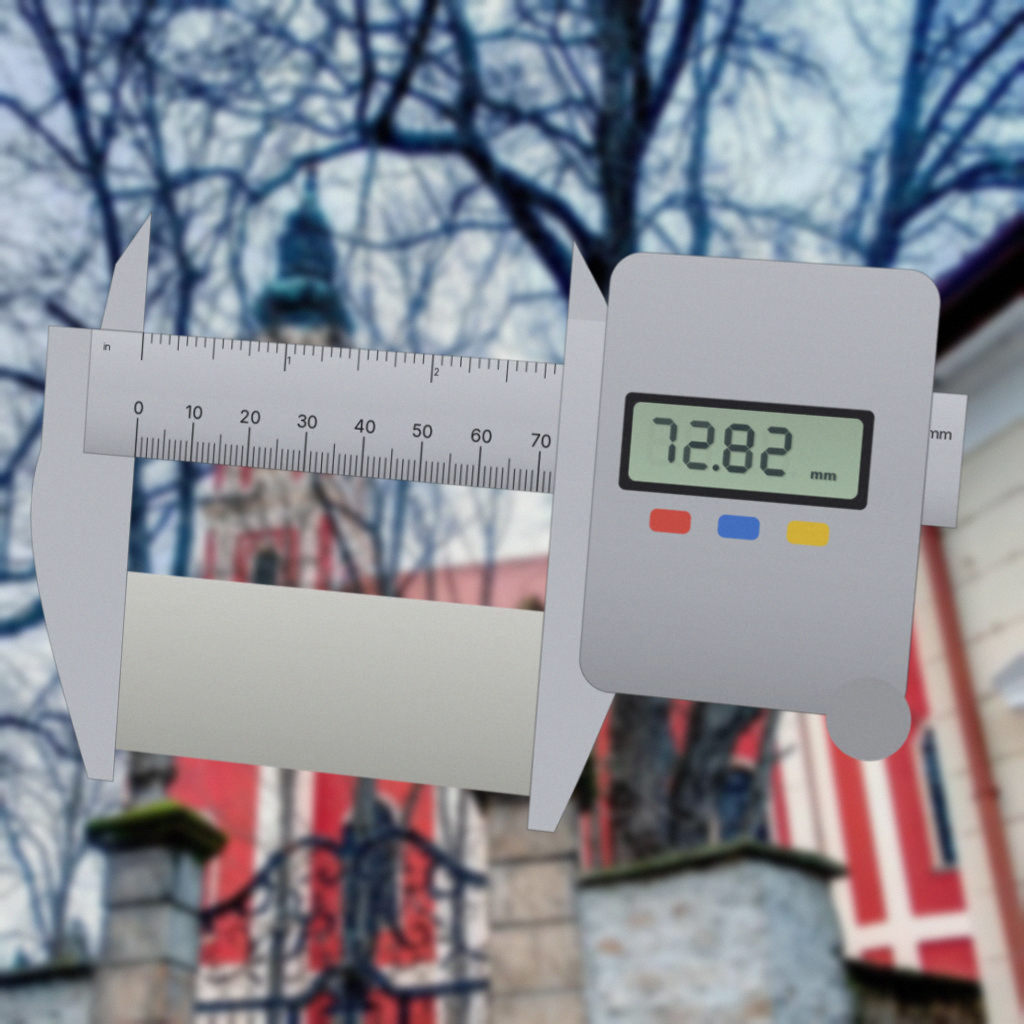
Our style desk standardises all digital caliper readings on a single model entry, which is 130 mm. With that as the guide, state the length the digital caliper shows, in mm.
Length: 72.82 mm
